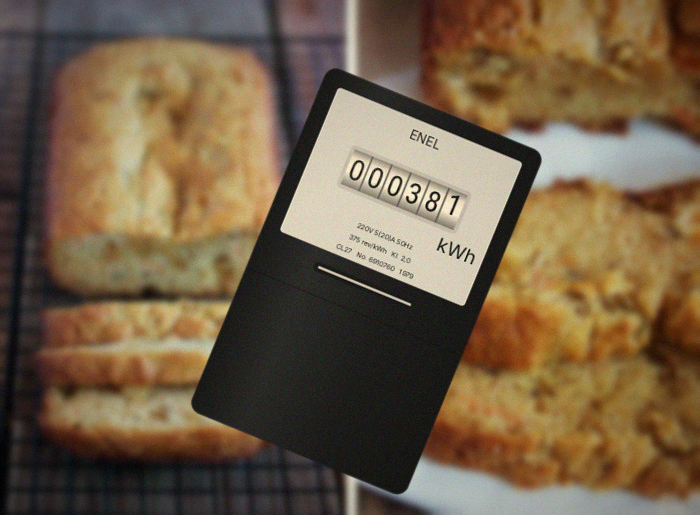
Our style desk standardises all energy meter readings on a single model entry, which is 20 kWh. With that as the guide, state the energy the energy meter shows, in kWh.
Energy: 381 kWh
